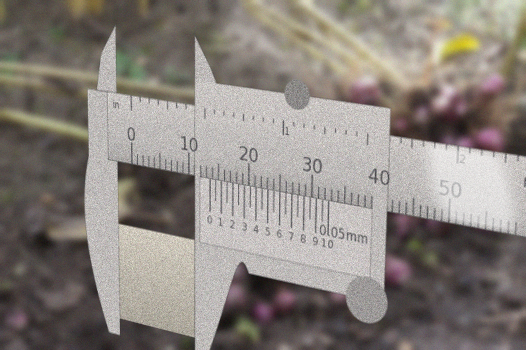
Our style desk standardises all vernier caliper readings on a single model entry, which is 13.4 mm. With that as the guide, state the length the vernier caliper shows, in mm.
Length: 13.6 mm
